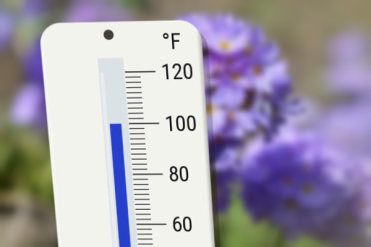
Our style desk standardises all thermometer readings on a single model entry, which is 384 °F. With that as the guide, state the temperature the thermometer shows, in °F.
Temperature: 100 °F
